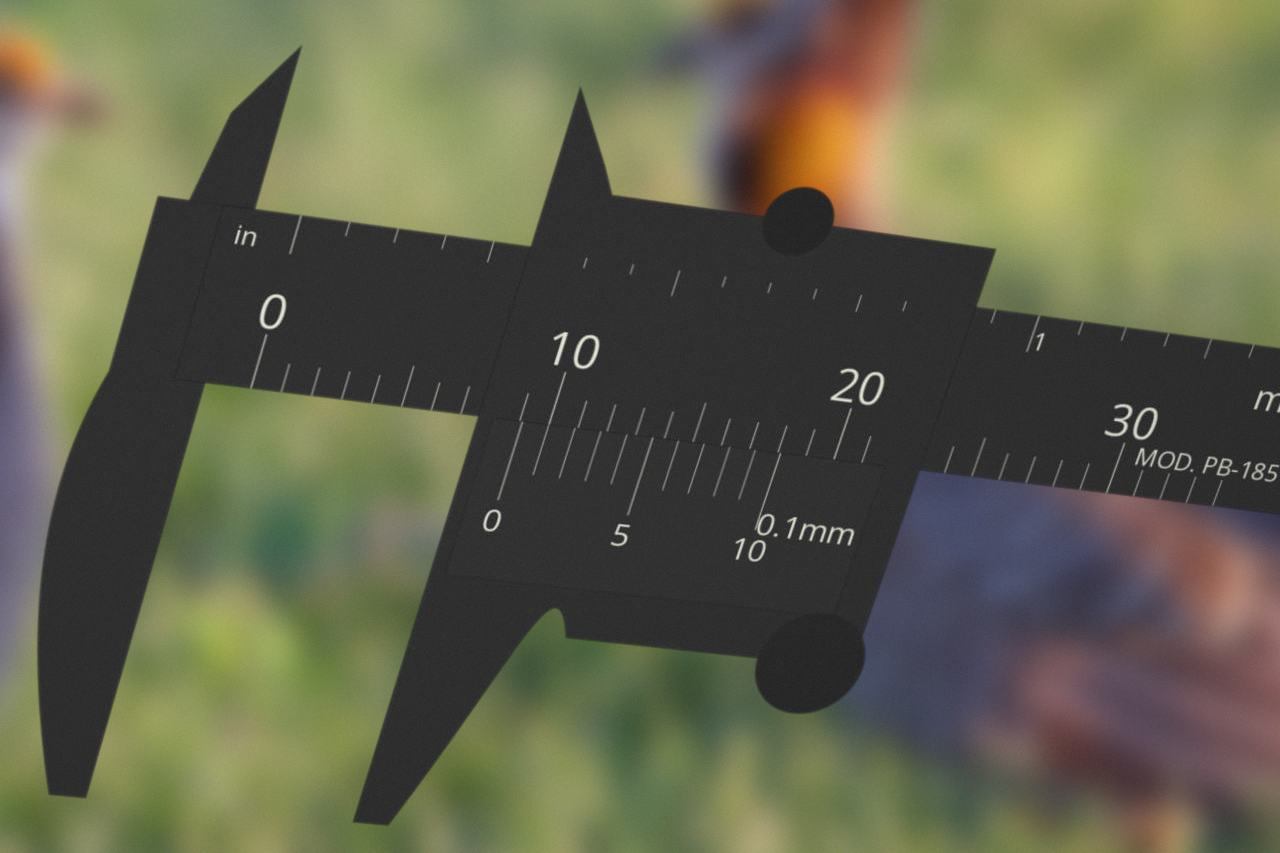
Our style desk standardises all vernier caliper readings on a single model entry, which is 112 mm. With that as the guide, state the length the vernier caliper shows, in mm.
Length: 9.1 mm
